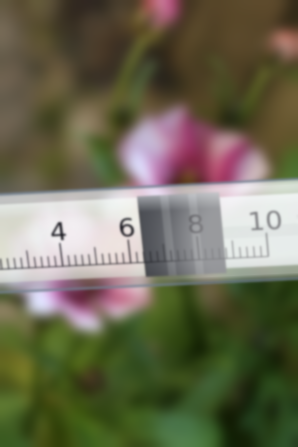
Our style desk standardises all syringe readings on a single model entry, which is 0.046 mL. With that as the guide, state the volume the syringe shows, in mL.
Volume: 6.4 mL
